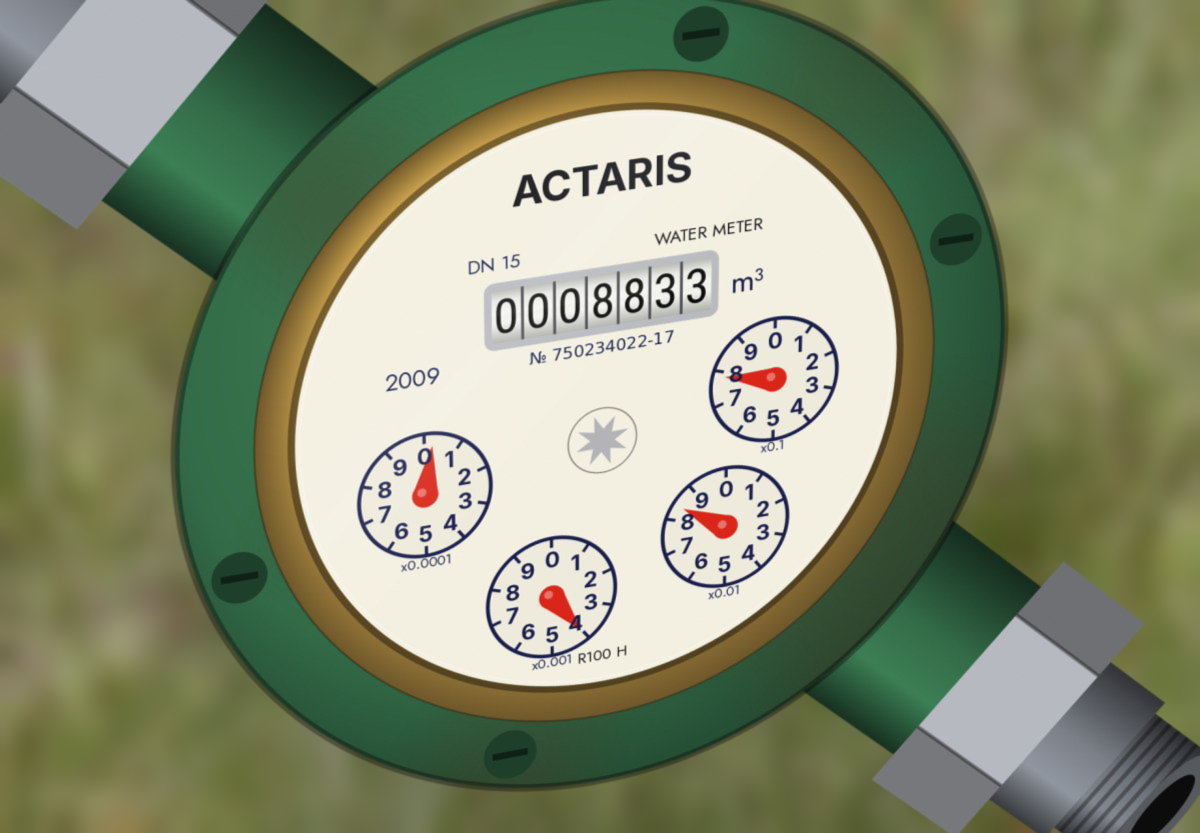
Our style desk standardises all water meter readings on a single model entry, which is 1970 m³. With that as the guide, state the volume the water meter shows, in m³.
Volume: 8833.7840 m³
